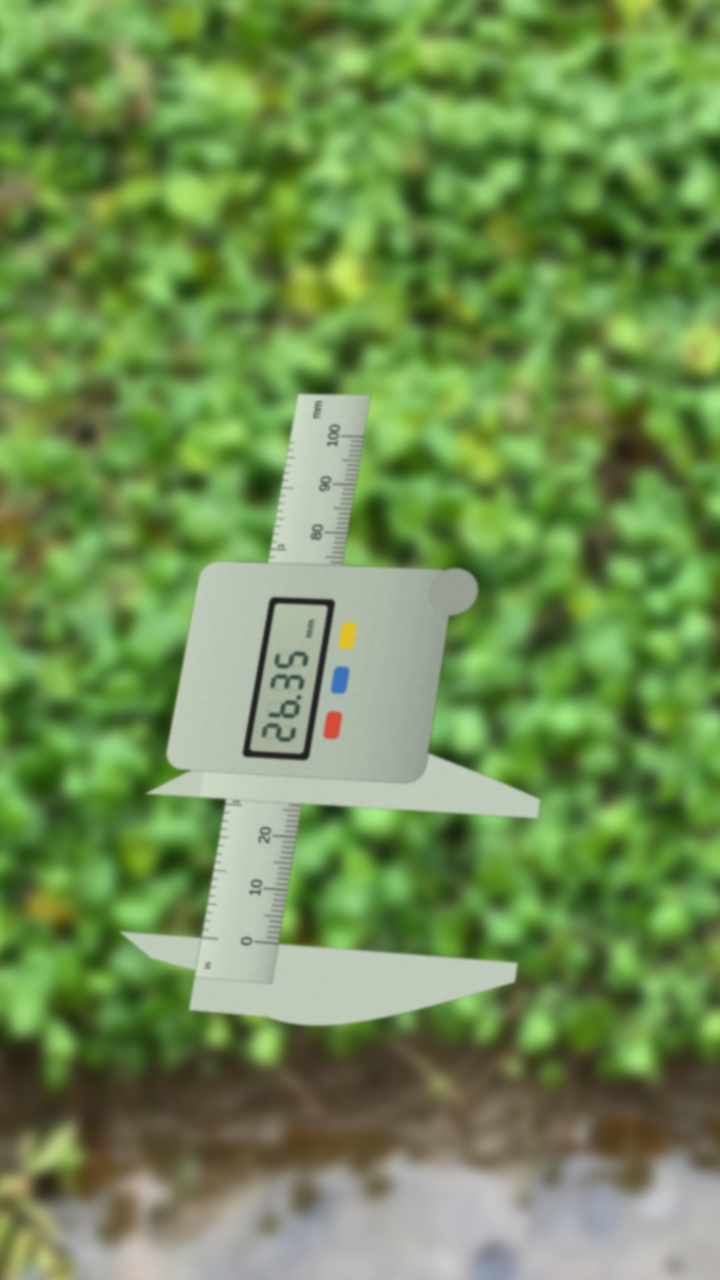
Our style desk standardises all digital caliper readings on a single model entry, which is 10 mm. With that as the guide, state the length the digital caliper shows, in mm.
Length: 26.35 mm
